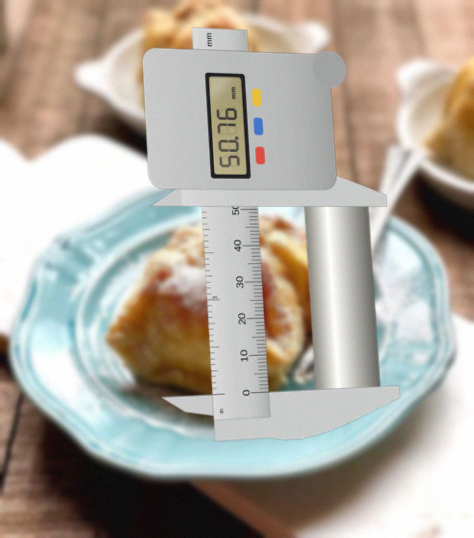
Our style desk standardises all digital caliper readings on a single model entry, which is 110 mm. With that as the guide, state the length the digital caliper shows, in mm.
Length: 50.76 mm
